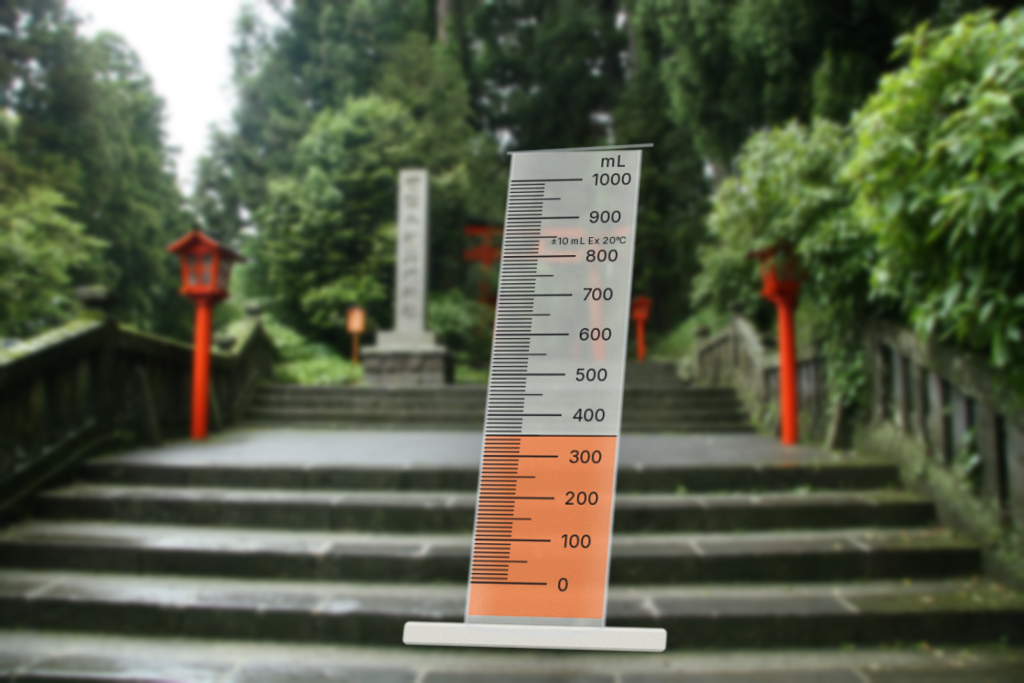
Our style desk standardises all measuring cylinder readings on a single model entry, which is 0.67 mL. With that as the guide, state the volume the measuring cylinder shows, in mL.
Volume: 350 mL
